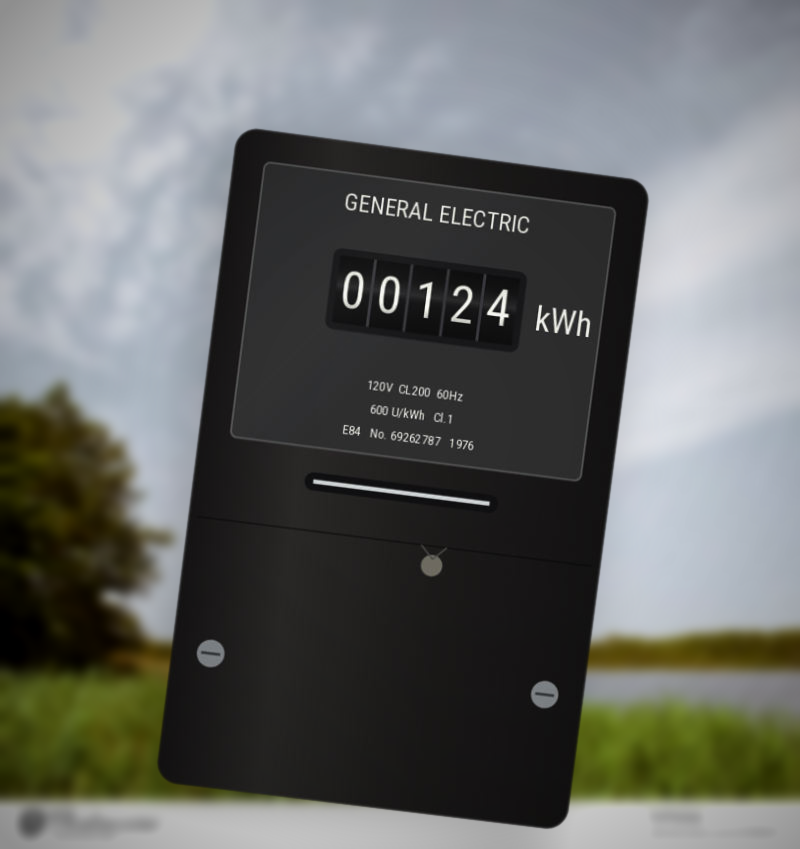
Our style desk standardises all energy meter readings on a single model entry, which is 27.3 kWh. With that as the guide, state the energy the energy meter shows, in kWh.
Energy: 124 kWh
